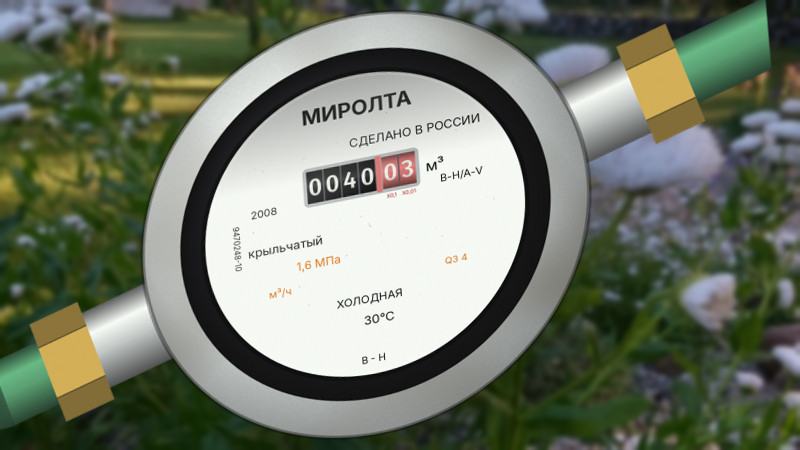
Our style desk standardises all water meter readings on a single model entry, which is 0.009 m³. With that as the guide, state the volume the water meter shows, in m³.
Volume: 40.03 m³
